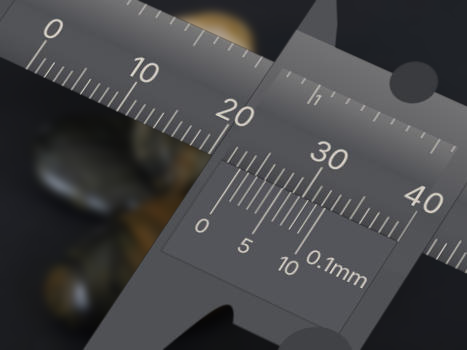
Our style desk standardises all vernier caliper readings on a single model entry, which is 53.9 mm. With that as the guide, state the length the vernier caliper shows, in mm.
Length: 23.4 mm
